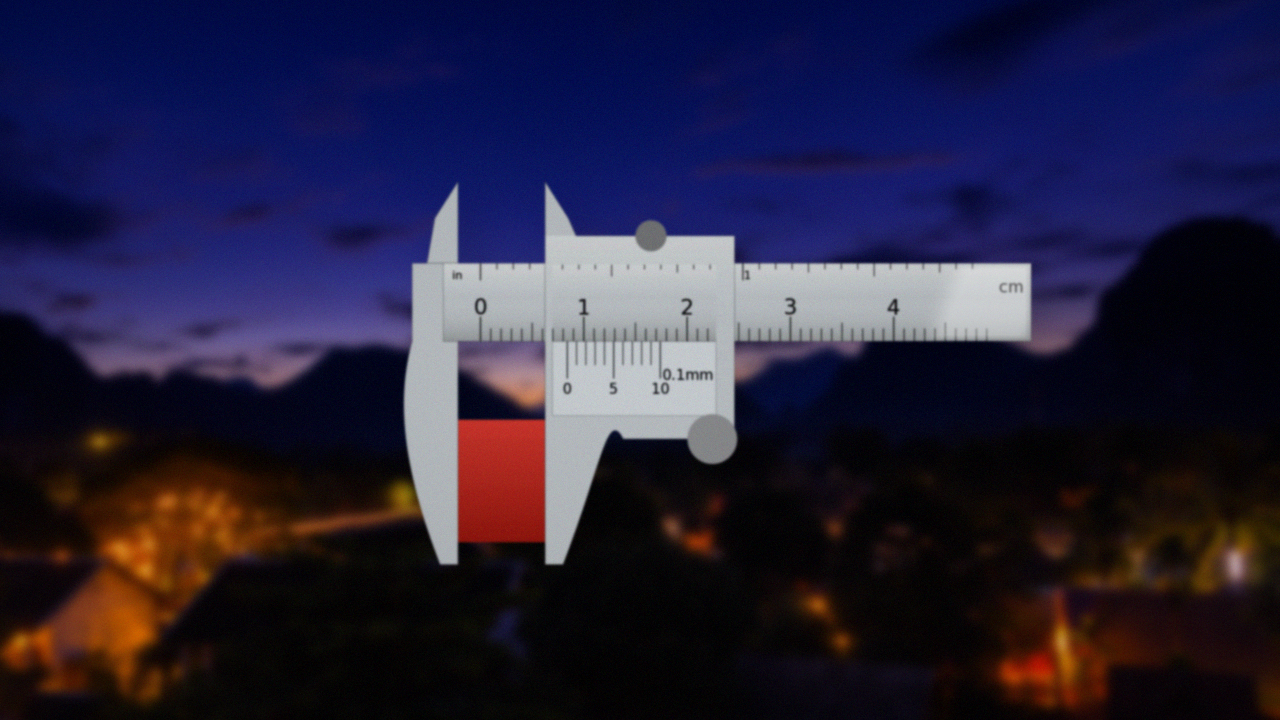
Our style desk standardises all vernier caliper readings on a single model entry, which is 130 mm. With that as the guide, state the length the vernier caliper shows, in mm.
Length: 8.4 mm
